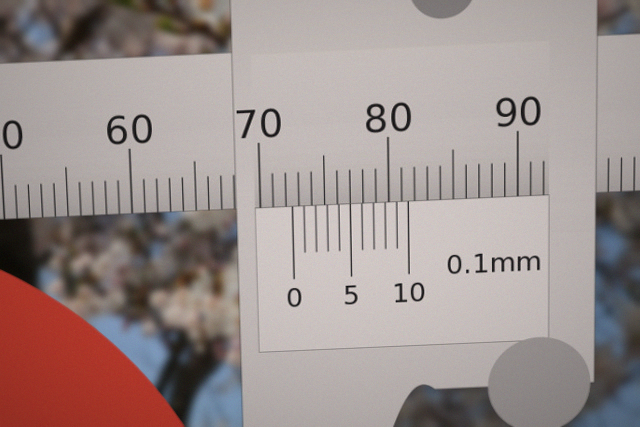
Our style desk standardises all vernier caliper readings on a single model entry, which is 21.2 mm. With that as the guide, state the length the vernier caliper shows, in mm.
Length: 72.5 mm
